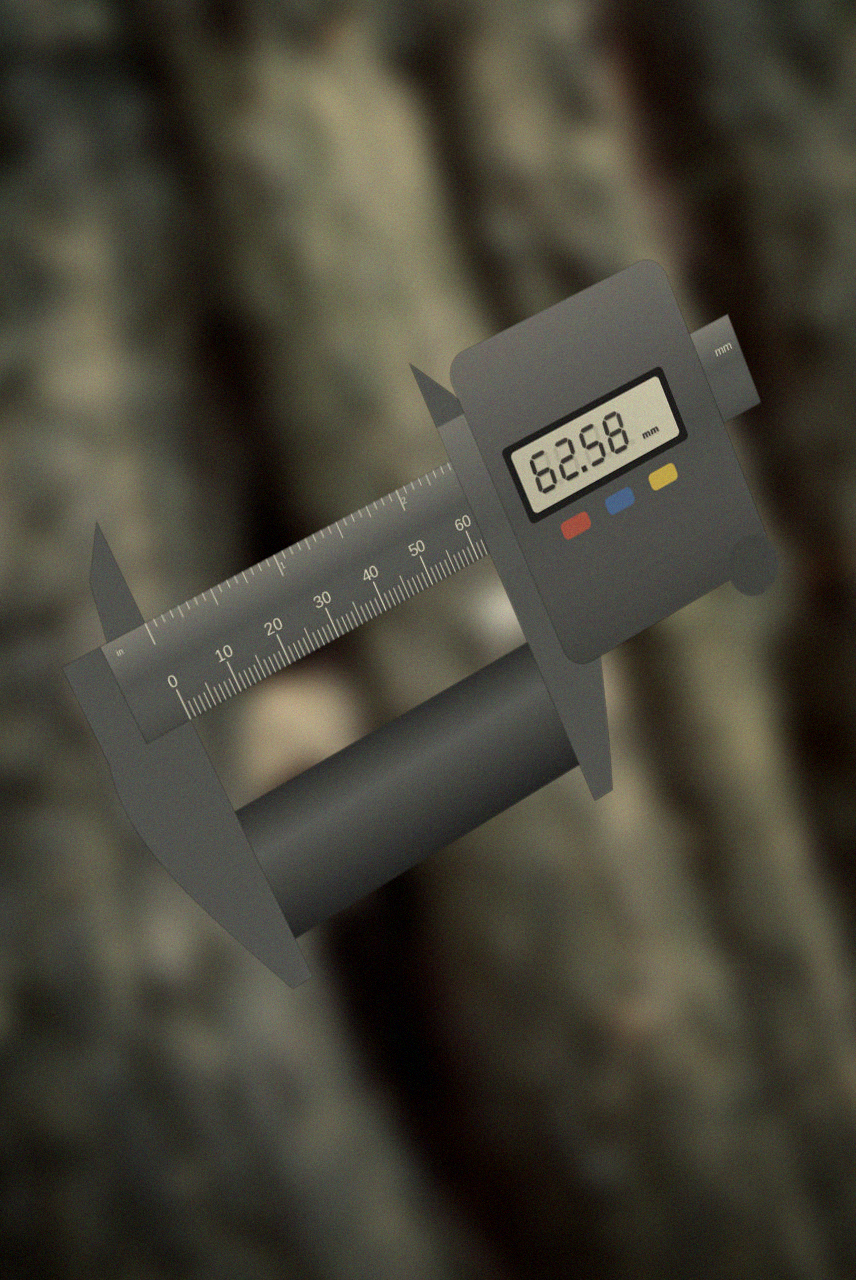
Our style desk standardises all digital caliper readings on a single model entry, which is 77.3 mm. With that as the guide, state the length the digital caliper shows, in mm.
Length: 62.58 mm
